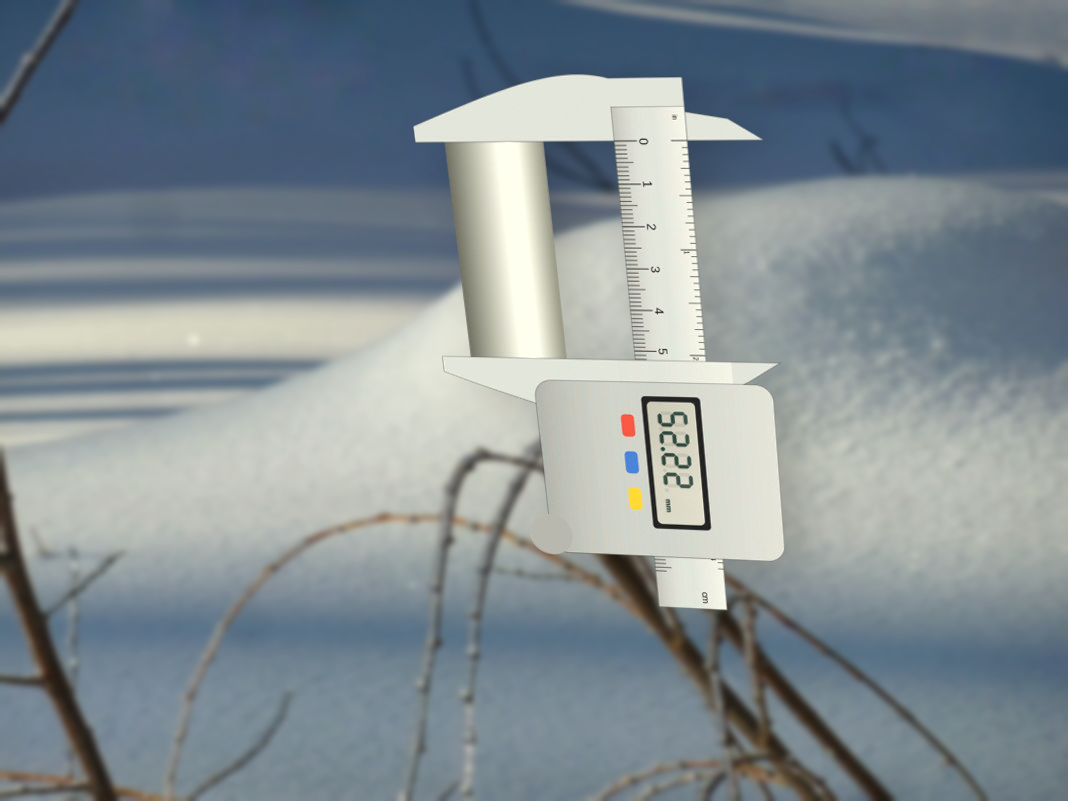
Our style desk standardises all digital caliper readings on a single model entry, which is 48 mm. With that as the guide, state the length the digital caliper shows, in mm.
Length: 52.22 mm
